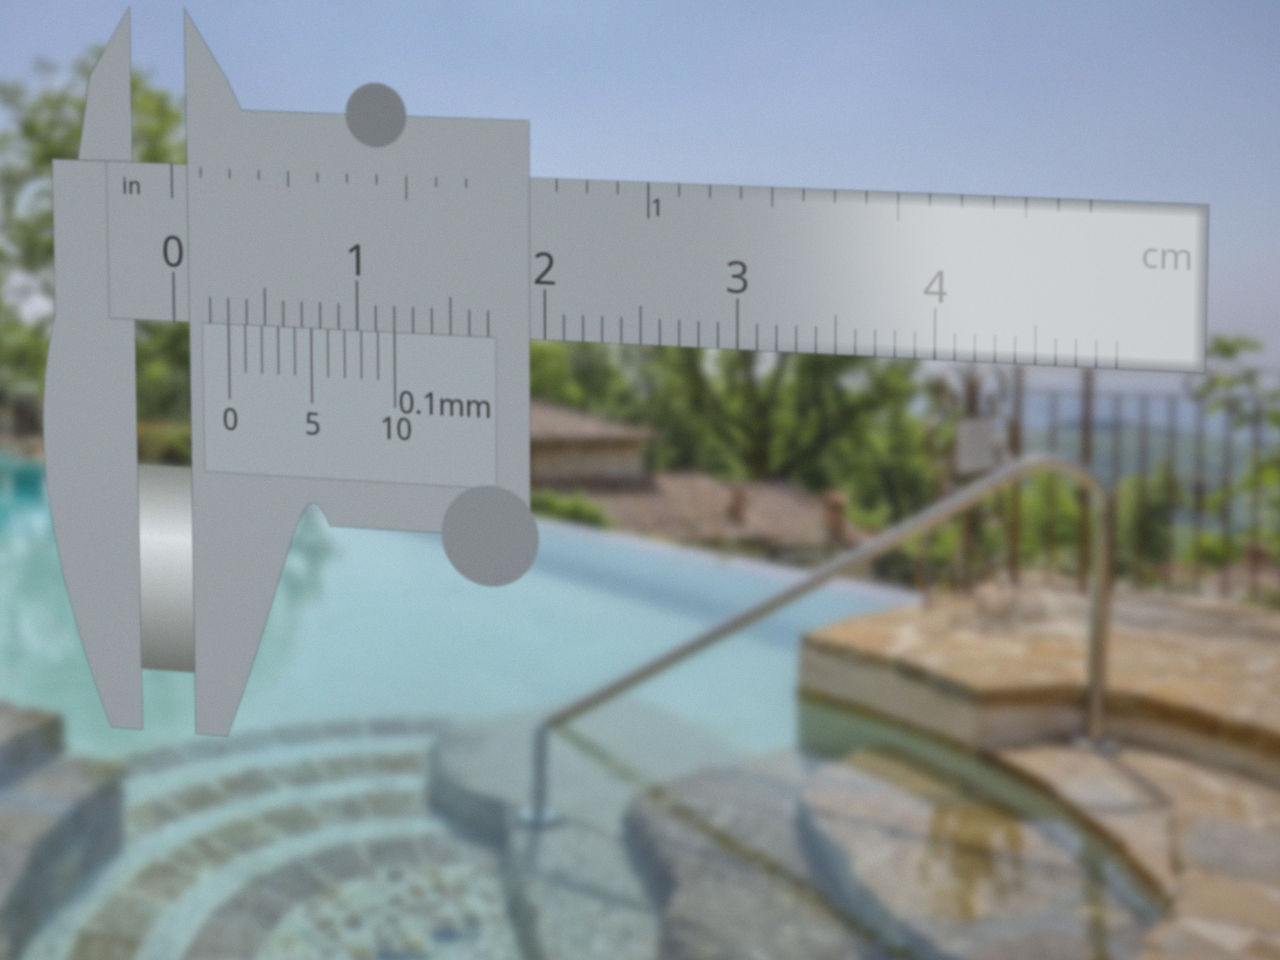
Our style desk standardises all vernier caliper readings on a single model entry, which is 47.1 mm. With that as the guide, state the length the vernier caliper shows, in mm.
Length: 3.0 mm
